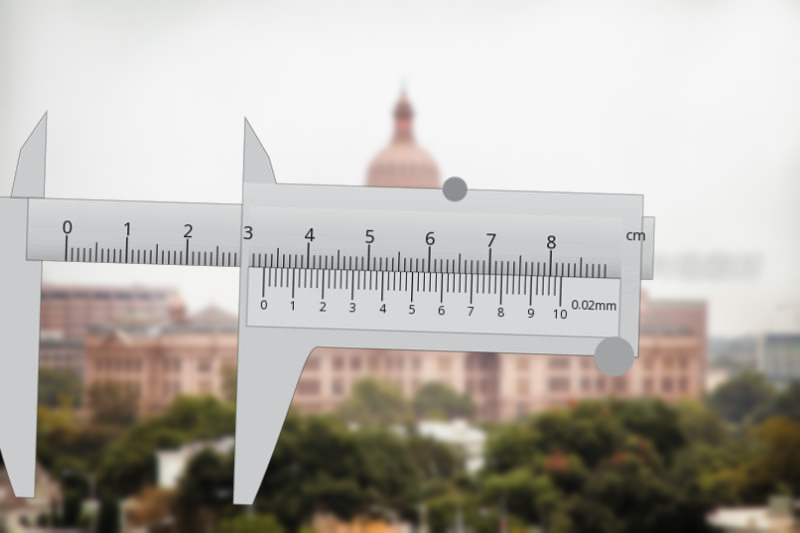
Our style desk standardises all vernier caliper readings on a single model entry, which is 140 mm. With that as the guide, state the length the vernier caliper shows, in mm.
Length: 32.8 mm
